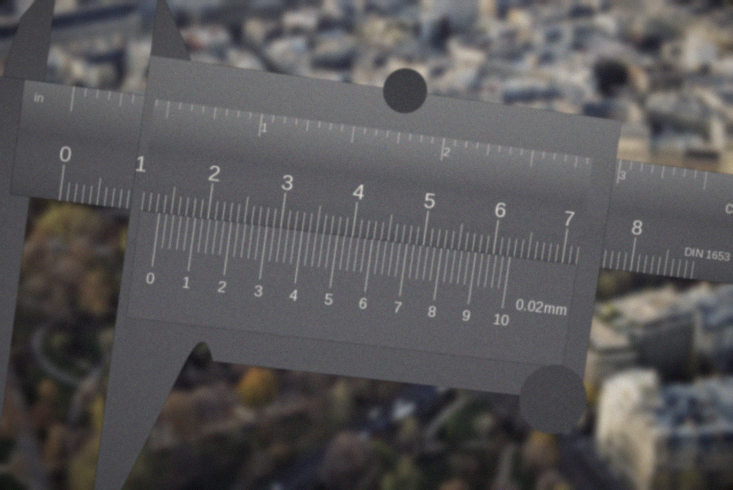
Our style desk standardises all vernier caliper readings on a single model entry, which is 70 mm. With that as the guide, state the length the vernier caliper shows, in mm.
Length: 13.4 mm
